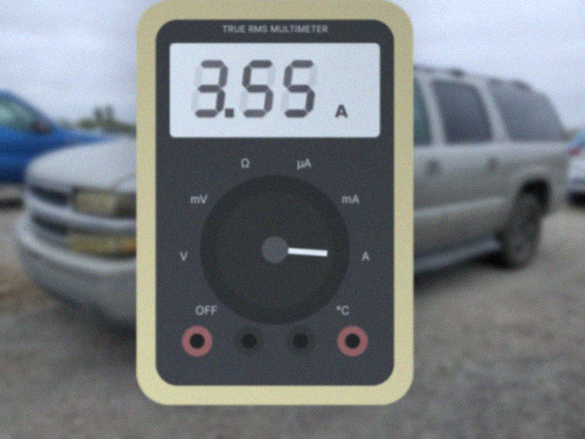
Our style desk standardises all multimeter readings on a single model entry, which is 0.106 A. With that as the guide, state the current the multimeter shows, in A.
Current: 3.55 A
